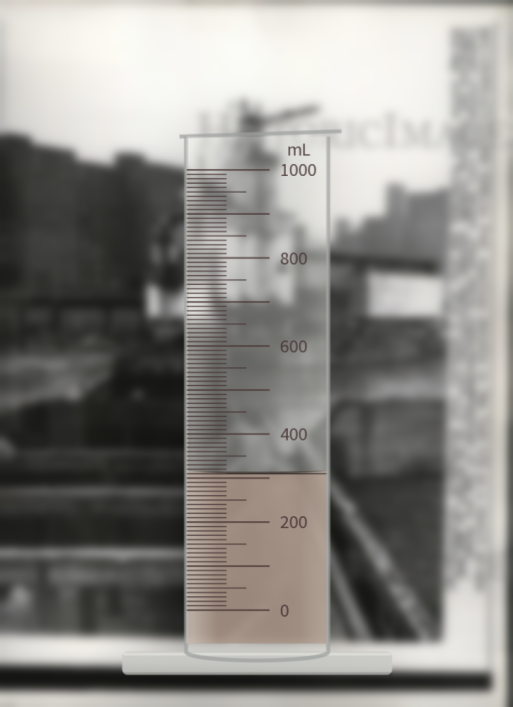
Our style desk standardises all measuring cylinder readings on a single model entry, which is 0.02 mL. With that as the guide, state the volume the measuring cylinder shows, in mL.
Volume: 310 mL
